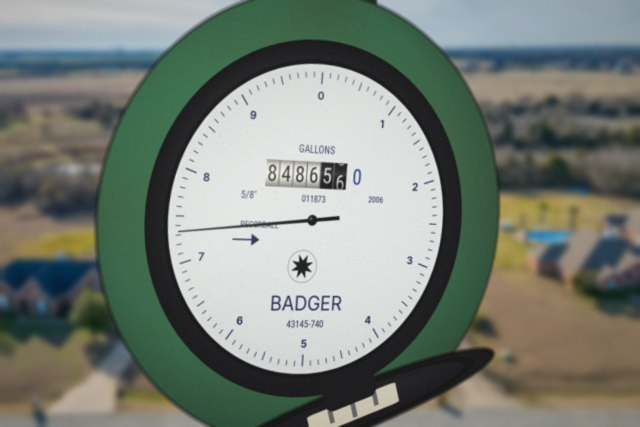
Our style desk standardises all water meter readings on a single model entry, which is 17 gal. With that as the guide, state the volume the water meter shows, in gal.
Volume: 8486557.3 gal
